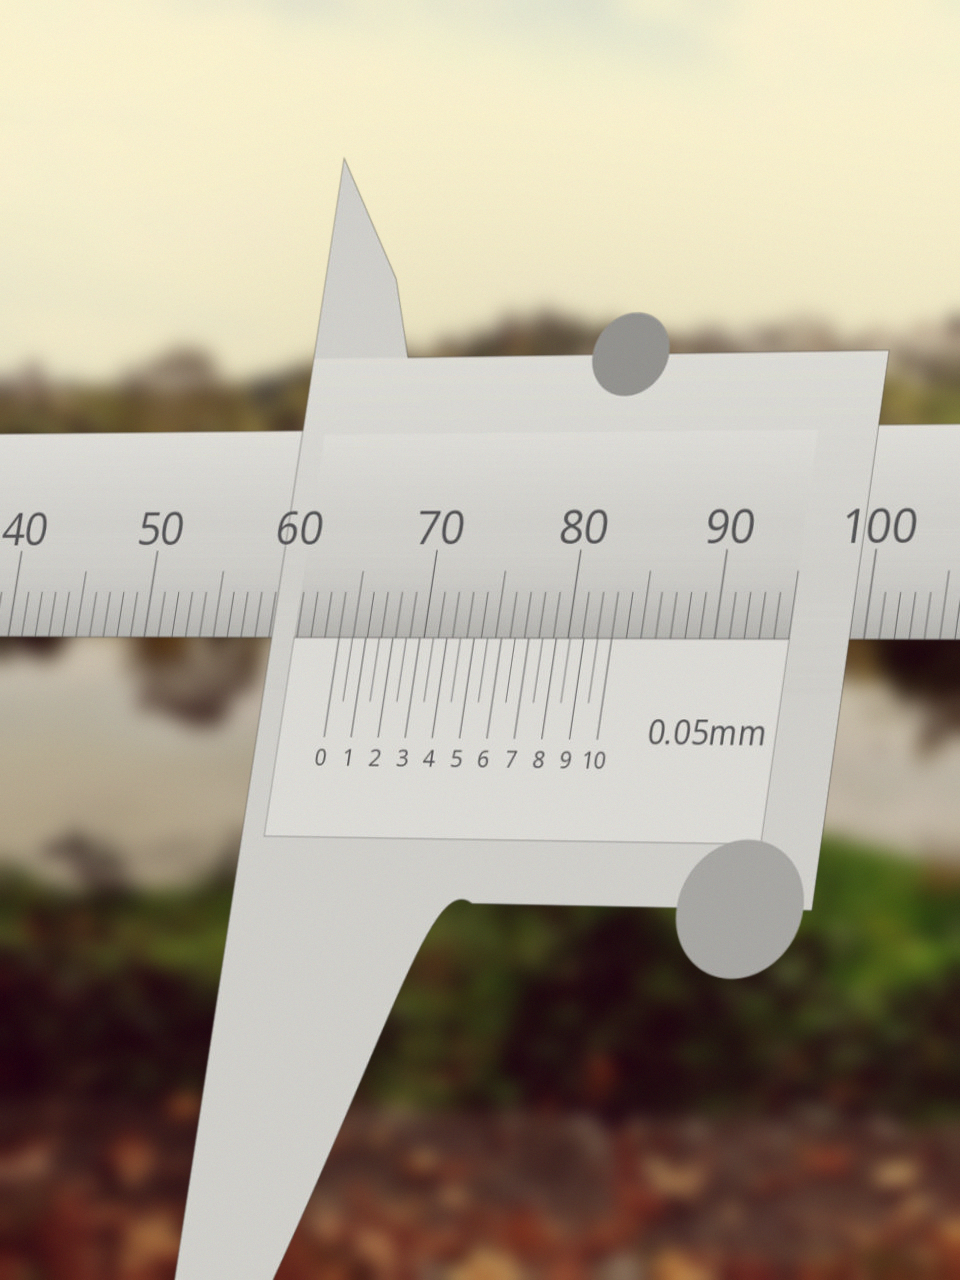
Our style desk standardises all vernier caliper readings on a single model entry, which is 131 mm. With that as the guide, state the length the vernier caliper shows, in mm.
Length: 64.0 mm
